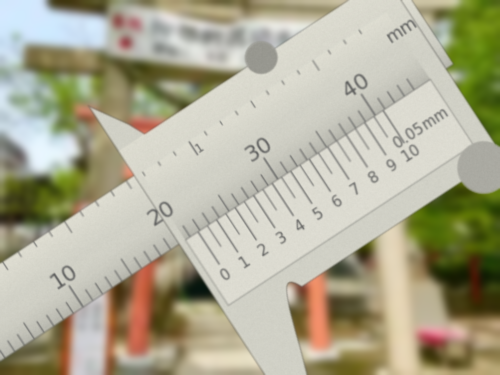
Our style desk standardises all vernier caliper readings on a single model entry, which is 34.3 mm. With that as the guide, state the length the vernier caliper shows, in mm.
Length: 21.8 mm
